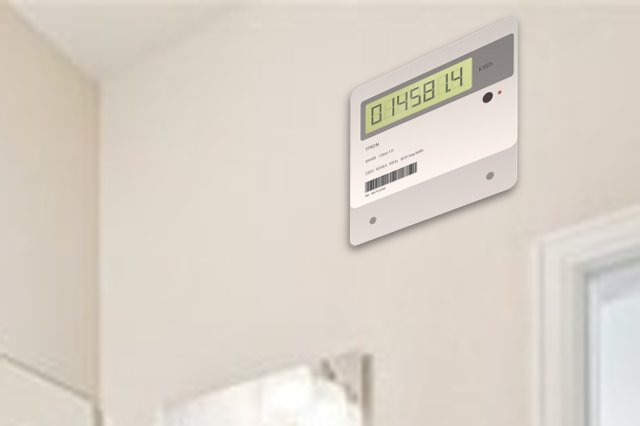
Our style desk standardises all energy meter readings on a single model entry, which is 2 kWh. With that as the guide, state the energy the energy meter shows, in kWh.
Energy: 14581.4 kWh
